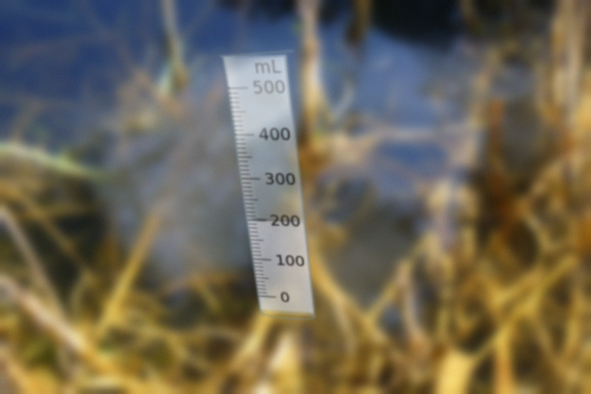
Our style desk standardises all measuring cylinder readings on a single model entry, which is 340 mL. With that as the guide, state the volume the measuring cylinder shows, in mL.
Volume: 200 mL
